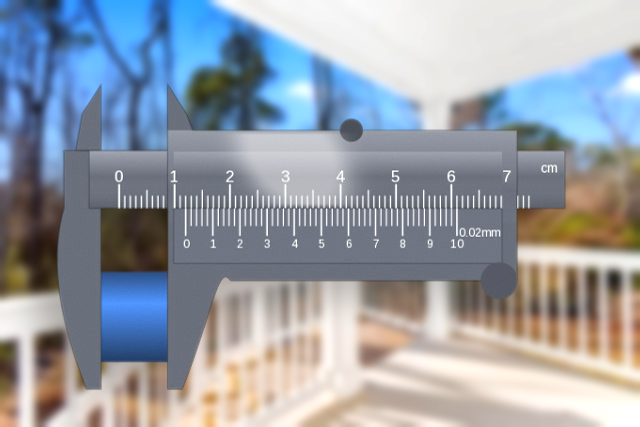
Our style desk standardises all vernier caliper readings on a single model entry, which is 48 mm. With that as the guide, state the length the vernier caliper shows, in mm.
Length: 12.0 mm
